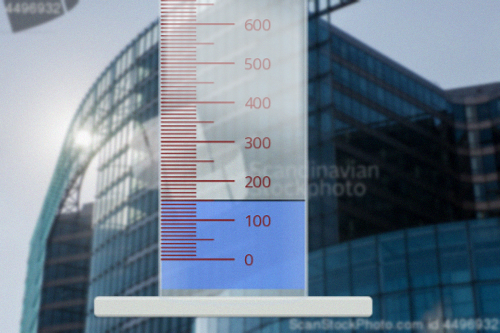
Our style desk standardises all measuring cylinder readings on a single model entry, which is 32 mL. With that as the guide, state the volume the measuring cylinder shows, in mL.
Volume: 150 mL
